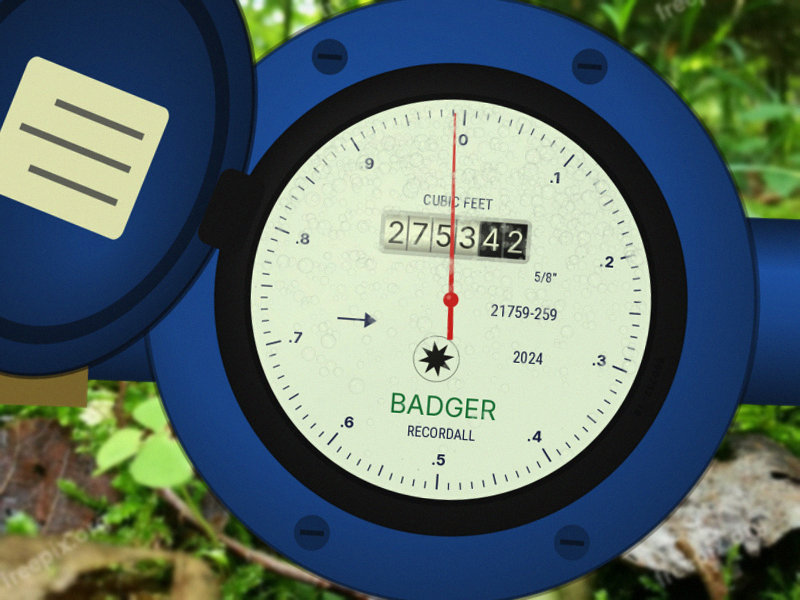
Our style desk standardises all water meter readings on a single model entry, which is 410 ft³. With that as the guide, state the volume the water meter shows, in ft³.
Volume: 275341.99 ft³
